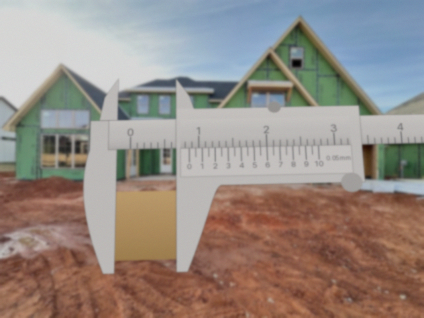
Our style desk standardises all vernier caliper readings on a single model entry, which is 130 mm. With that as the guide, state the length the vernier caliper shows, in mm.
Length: 8.6 mm
